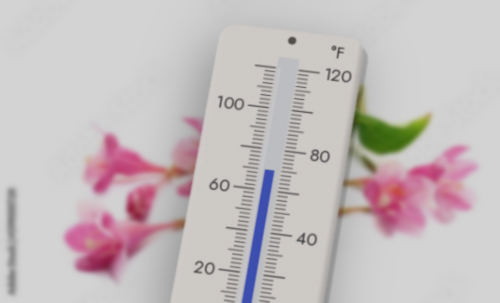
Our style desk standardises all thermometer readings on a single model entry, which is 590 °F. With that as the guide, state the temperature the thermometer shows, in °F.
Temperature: 70 °F
